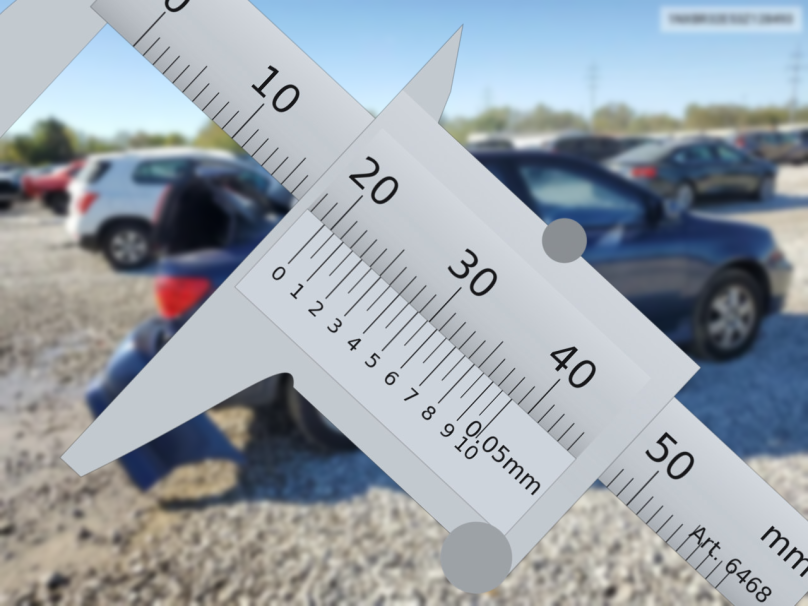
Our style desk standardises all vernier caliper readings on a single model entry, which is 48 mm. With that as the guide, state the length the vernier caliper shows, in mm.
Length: 19.4 mm
